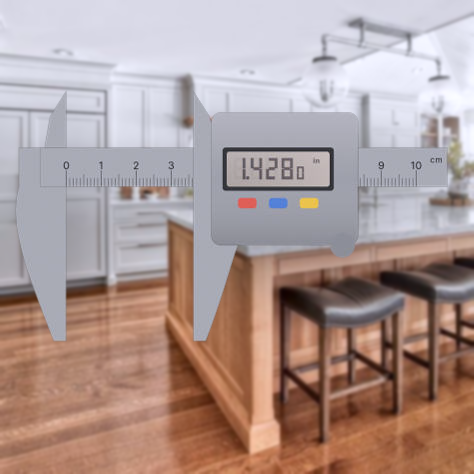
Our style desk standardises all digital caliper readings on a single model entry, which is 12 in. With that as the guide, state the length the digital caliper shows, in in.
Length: 1.4280 in
